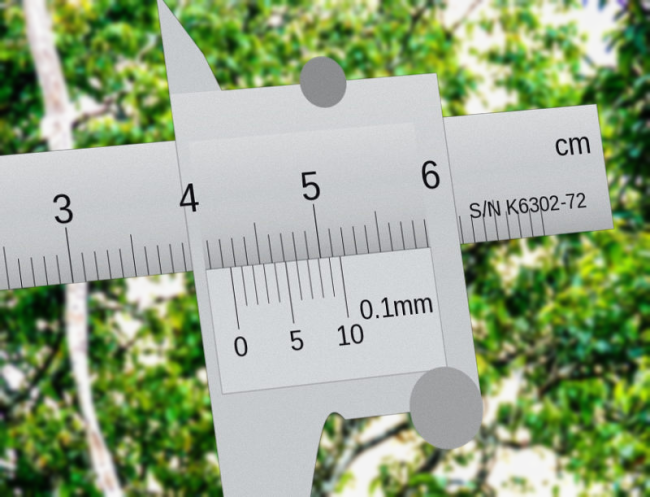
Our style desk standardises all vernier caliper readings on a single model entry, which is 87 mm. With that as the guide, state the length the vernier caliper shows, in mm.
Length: 42.6 mm
